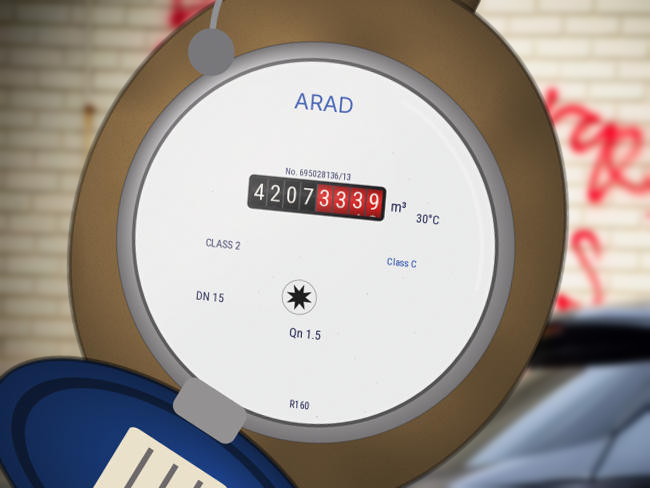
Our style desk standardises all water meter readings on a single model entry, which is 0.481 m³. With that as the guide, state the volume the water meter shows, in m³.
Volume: 4207.3339 m³
